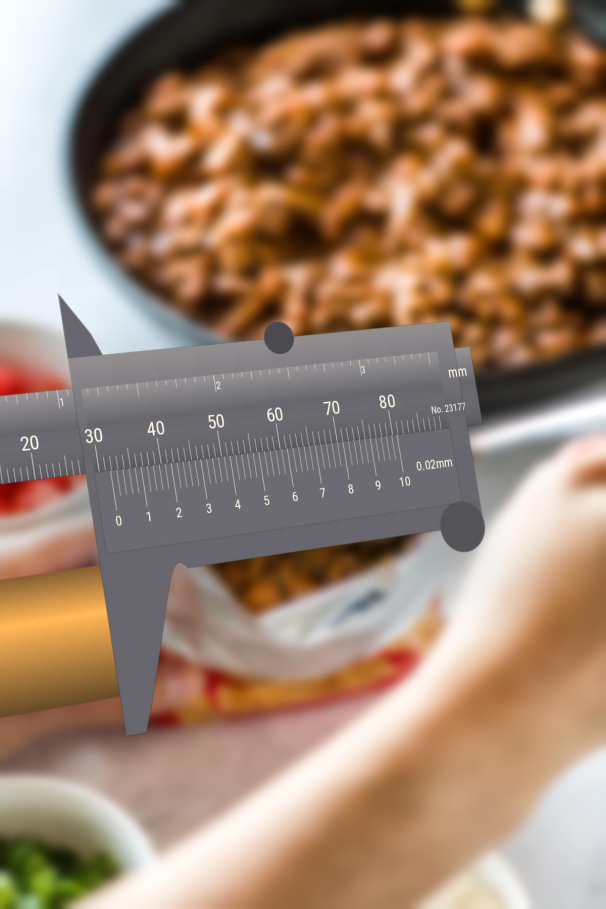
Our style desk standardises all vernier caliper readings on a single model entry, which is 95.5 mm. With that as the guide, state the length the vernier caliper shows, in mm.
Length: 31.8 mm
